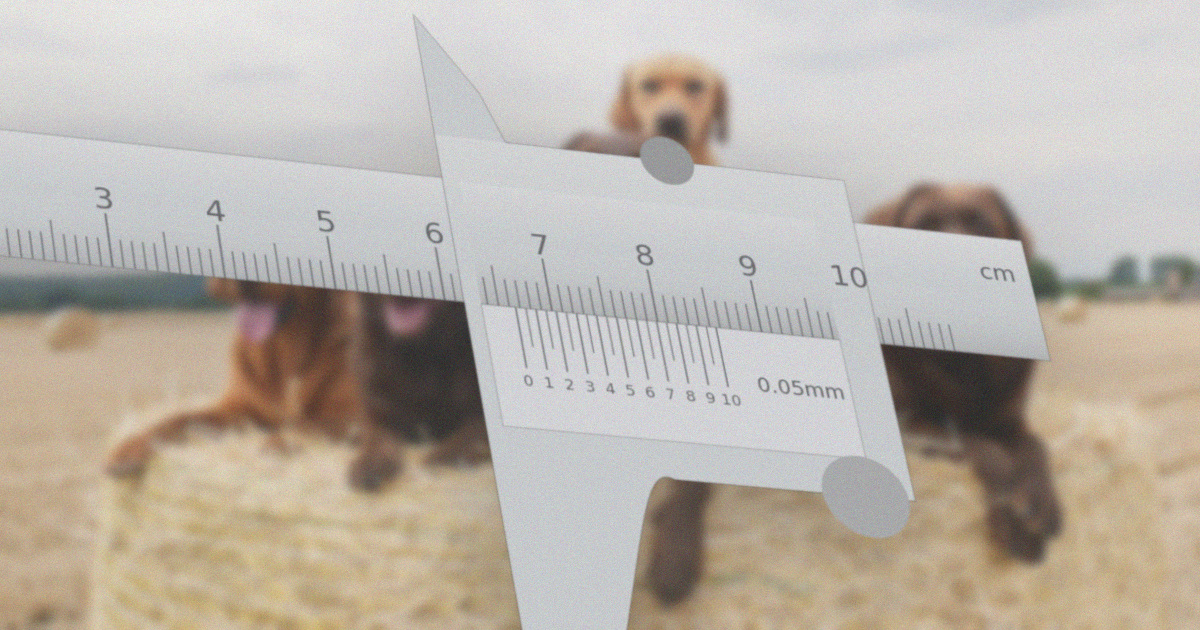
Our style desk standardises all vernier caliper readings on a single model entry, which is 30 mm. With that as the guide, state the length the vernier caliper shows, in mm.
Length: 66.6 mm
